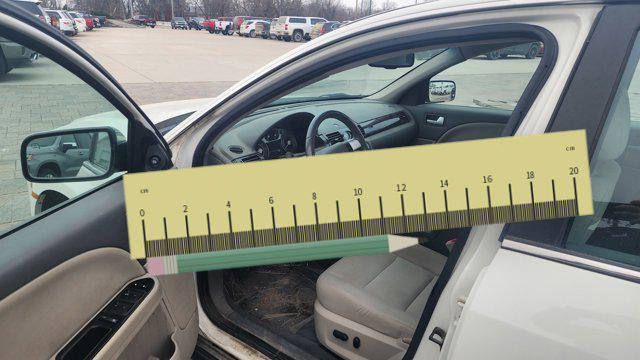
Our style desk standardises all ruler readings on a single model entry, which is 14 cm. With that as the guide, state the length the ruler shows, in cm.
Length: 13 cm
